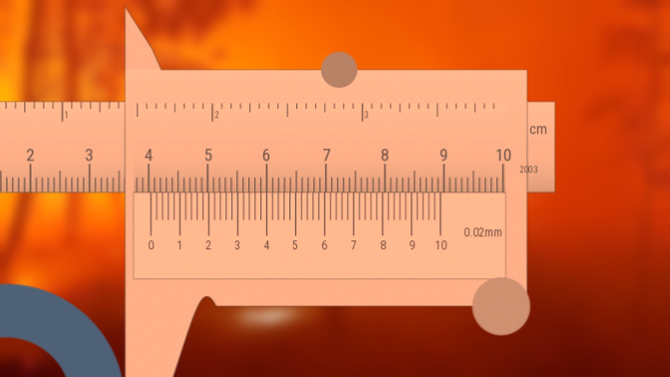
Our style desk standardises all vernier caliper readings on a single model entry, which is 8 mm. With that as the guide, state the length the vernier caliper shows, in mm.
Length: 40.4 mm
